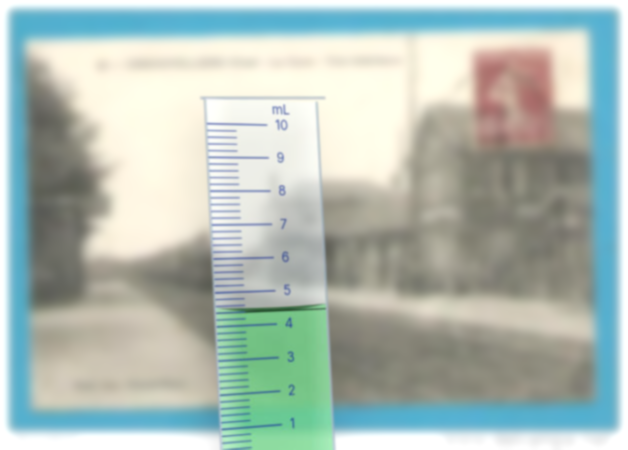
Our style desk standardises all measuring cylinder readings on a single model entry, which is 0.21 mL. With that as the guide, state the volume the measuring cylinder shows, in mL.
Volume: 4.4 mL
